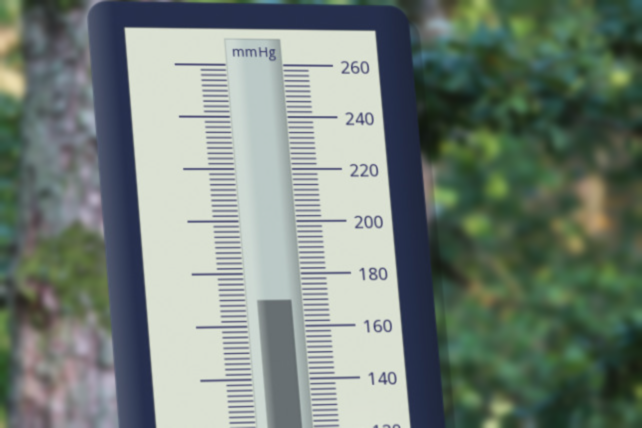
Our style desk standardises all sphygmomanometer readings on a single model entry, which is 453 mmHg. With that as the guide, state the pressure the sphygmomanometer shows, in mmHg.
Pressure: 170 mmHg
